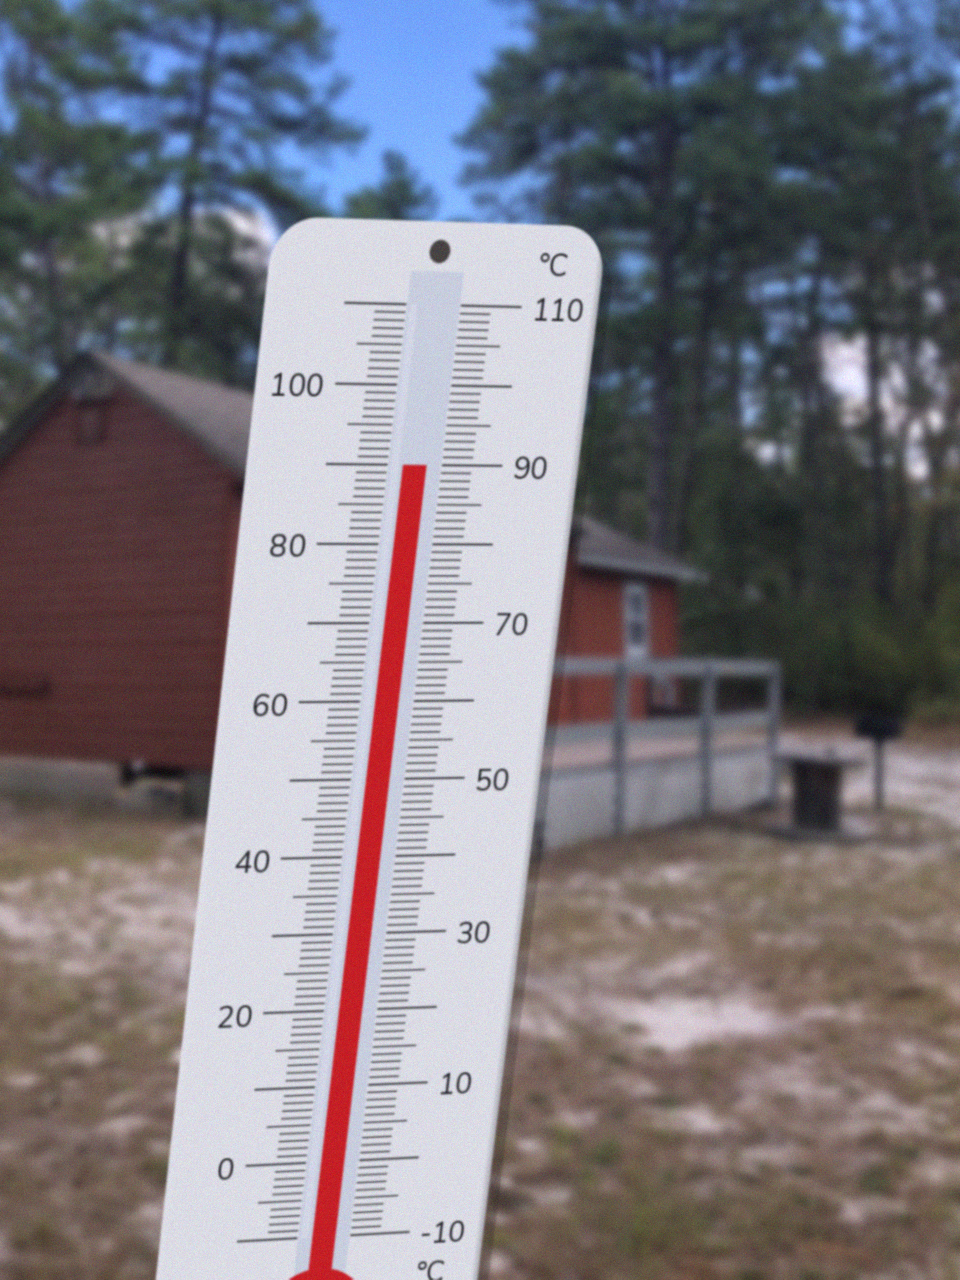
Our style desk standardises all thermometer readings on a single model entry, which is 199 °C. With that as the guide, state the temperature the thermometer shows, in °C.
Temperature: 90 °C
